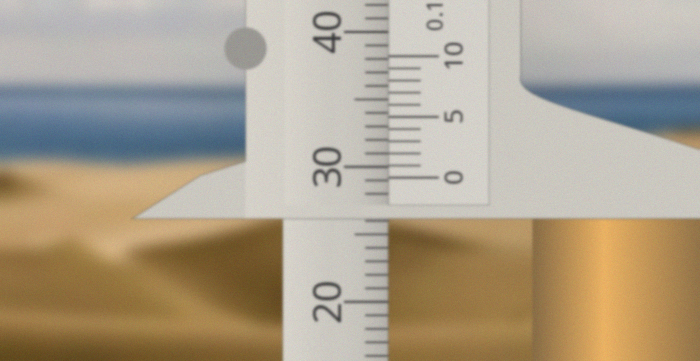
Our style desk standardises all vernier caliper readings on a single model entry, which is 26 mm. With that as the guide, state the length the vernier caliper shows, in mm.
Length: 29.2 mm
